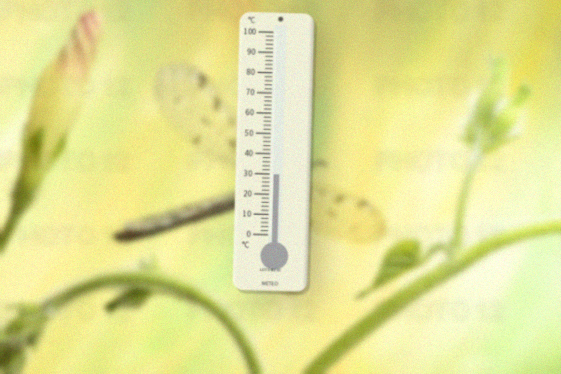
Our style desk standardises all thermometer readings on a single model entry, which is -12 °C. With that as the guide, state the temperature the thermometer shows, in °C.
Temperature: 30 °C
